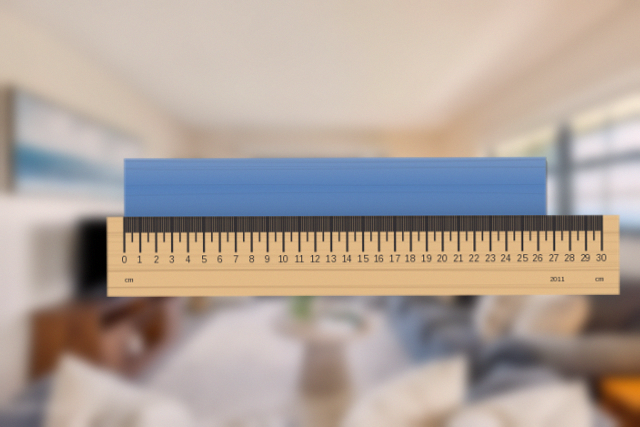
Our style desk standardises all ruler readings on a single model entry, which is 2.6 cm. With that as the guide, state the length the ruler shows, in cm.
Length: 26.5 cm
